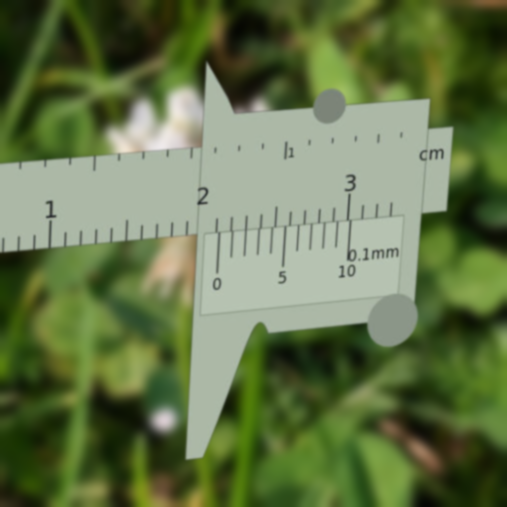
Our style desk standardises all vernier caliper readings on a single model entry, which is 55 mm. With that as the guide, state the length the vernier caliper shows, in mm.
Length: 21.2 mm
